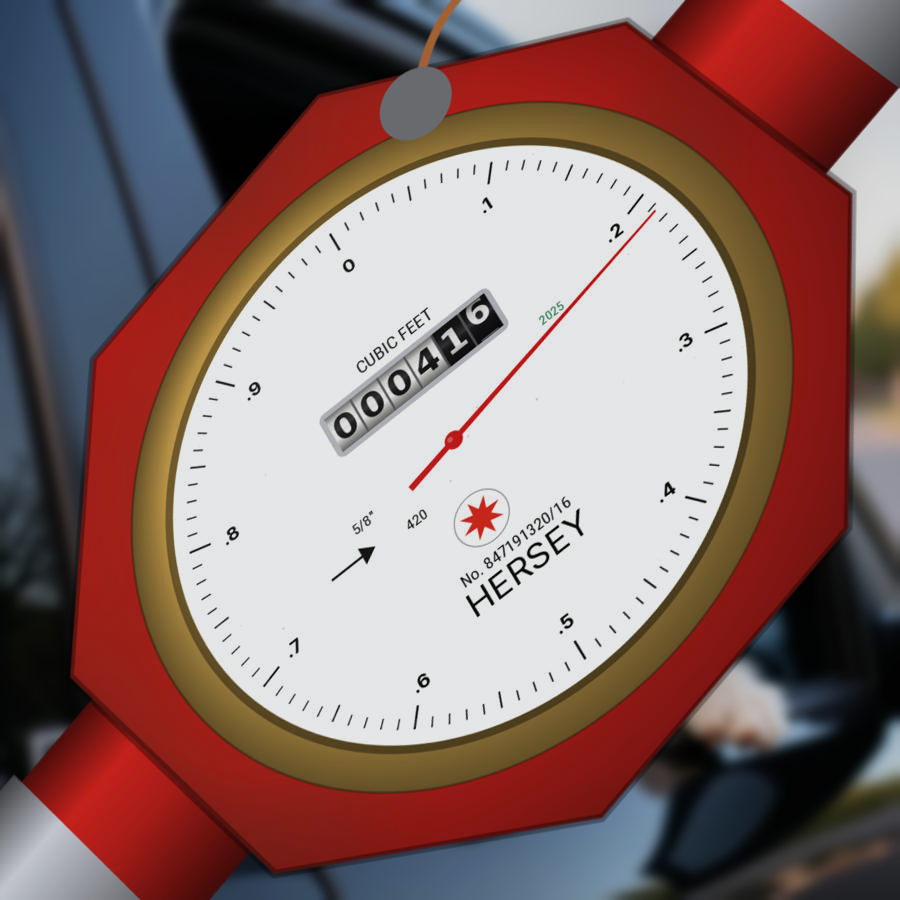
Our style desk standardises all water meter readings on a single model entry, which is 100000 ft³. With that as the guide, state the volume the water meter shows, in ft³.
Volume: 416.21 ft³
